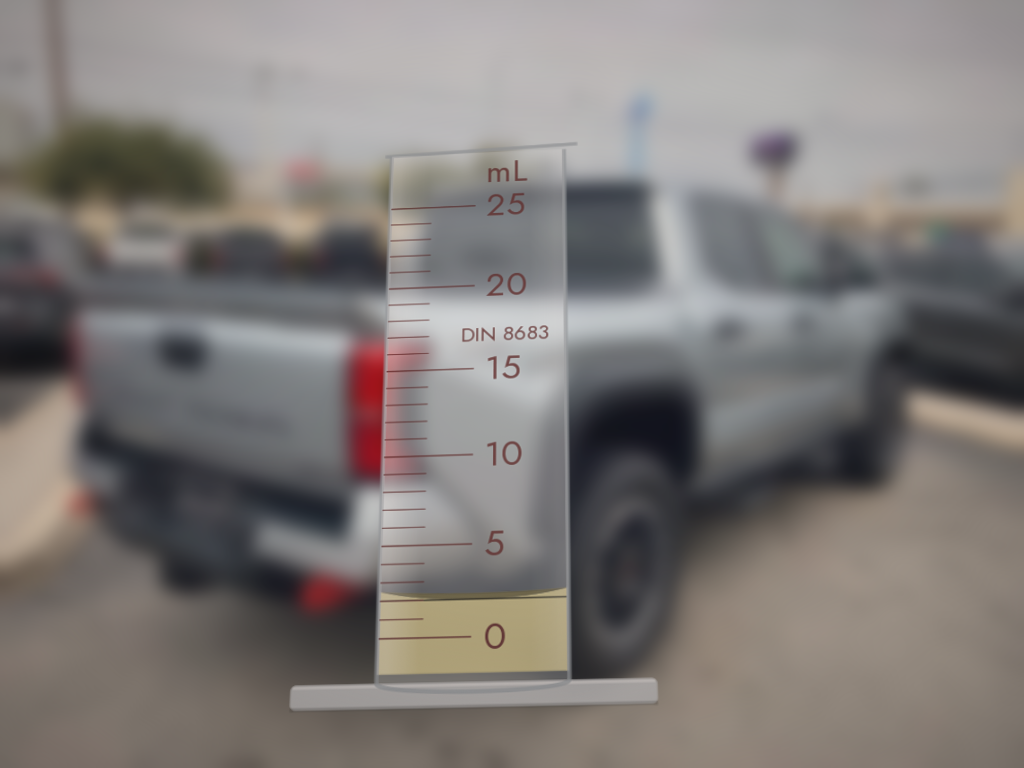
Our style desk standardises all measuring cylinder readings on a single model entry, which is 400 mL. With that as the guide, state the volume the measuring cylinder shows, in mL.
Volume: 2 mL
